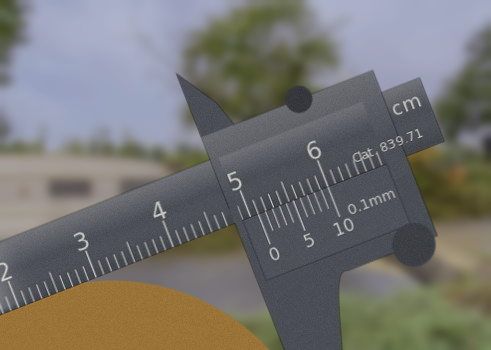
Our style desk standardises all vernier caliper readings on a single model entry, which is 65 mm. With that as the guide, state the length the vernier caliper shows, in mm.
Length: 51.0 mm
